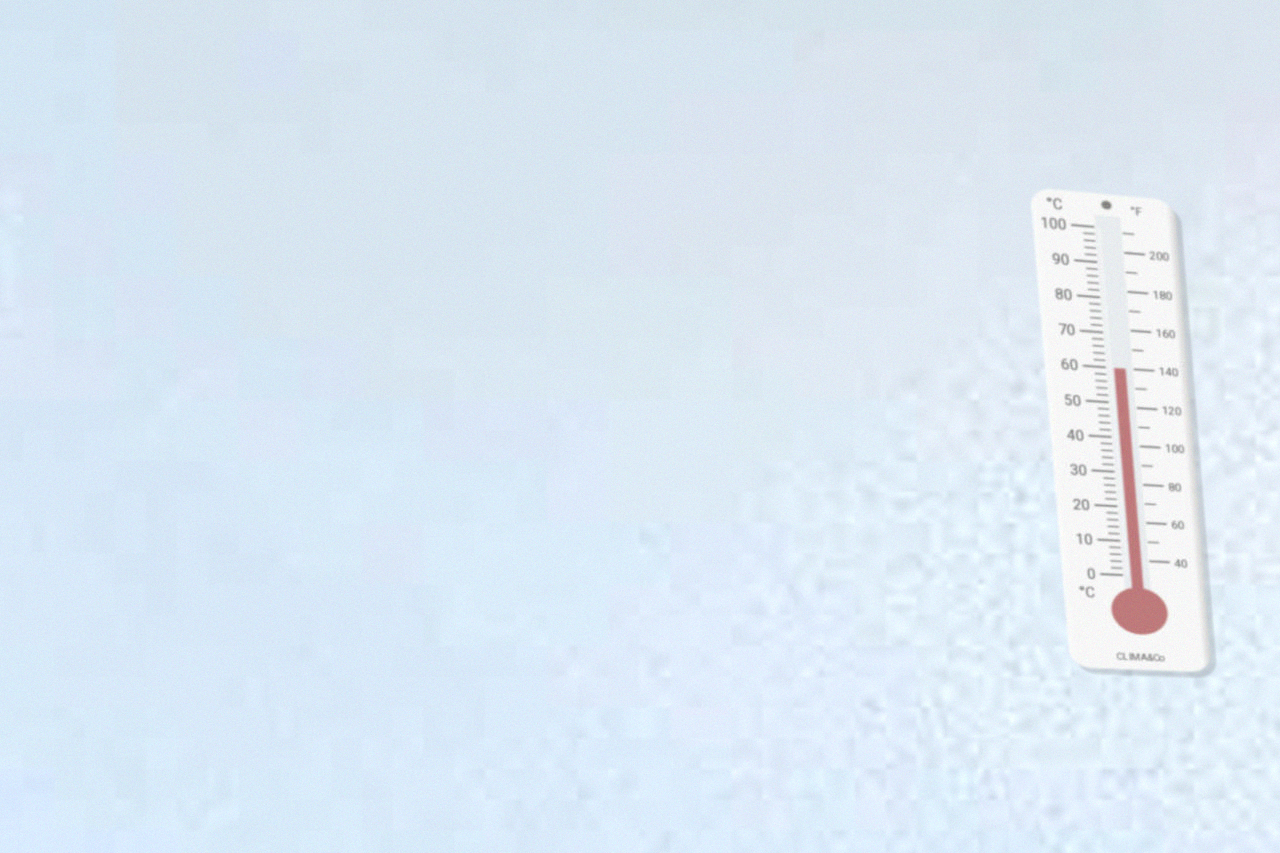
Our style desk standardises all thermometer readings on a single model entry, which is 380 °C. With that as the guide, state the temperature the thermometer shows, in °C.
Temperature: 60 °C
